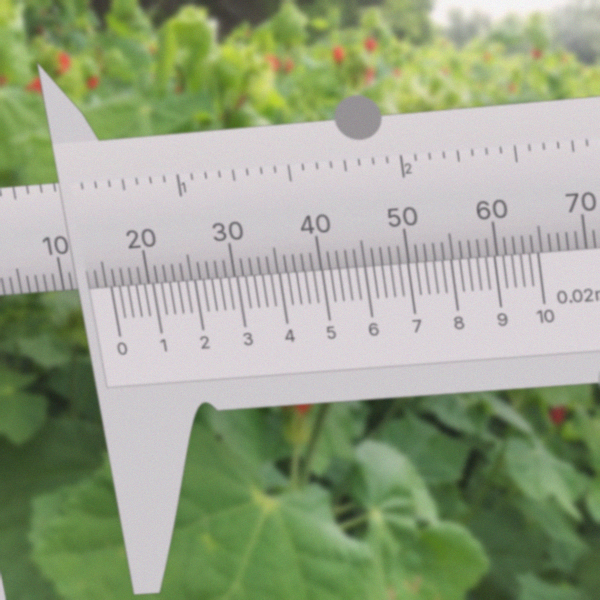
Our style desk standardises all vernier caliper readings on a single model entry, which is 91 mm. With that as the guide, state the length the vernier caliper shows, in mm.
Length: 15.6 mm
